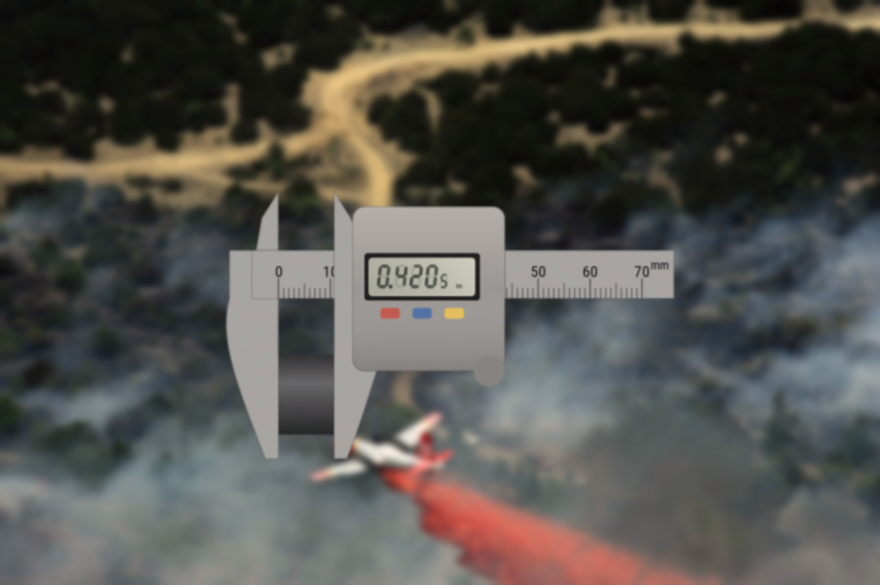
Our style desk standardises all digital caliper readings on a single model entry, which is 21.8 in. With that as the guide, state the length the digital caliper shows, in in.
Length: 0.4205 in
